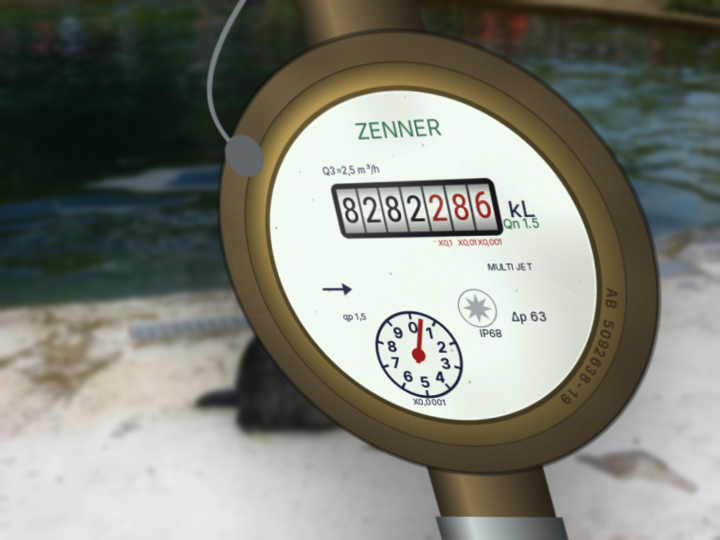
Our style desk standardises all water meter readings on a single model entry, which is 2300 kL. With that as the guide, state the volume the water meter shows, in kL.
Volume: 8282.2860 kL
